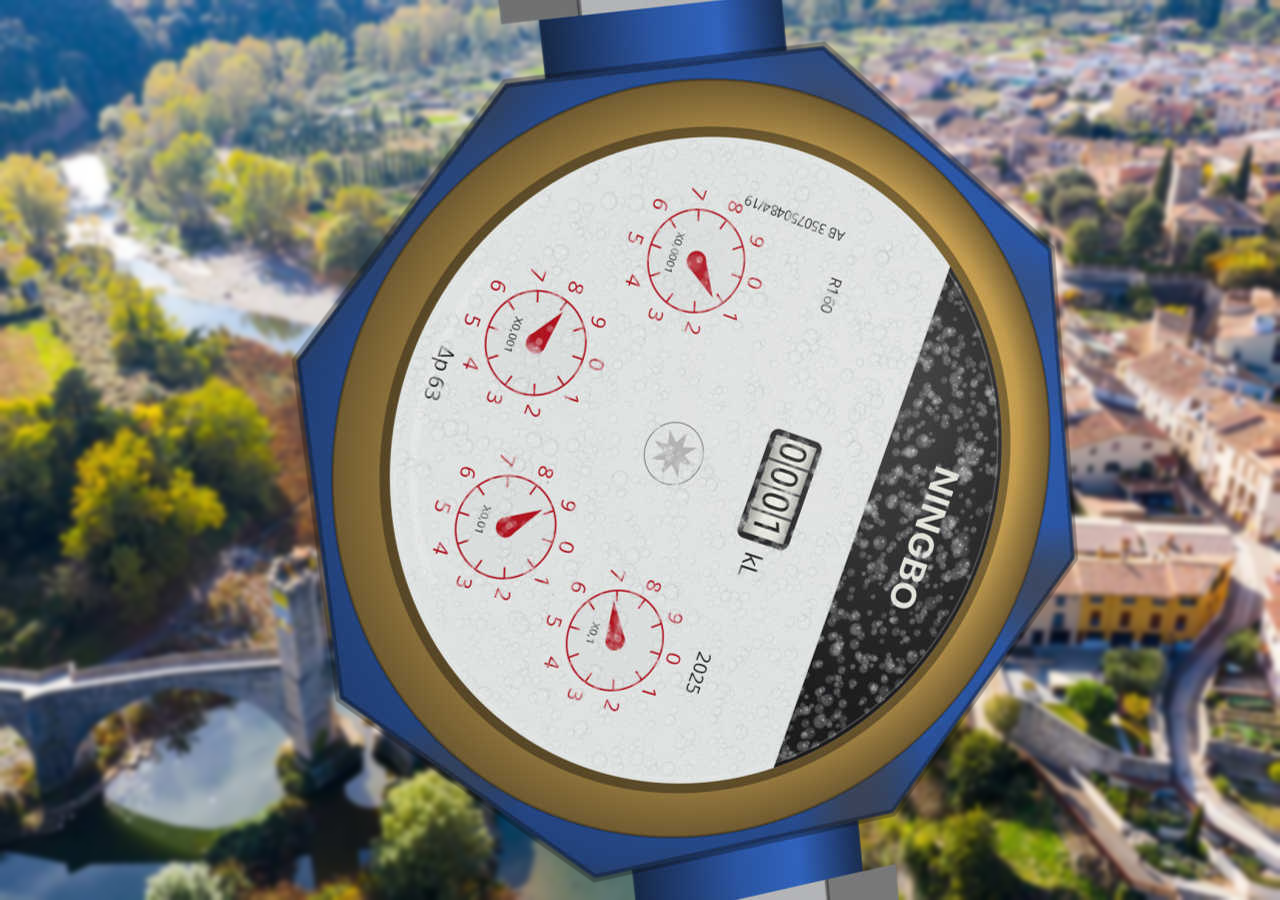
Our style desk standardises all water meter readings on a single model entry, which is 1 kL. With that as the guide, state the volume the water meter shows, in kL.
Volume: 1.6881 kL
